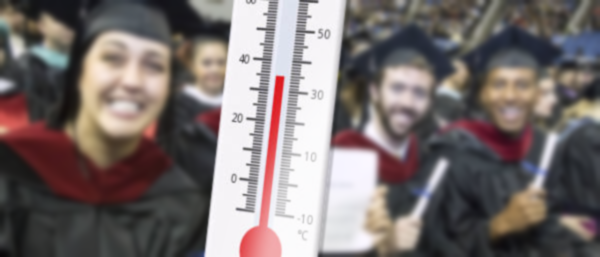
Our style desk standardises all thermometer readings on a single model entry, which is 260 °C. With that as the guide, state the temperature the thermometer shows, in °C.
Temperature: 35 °C
